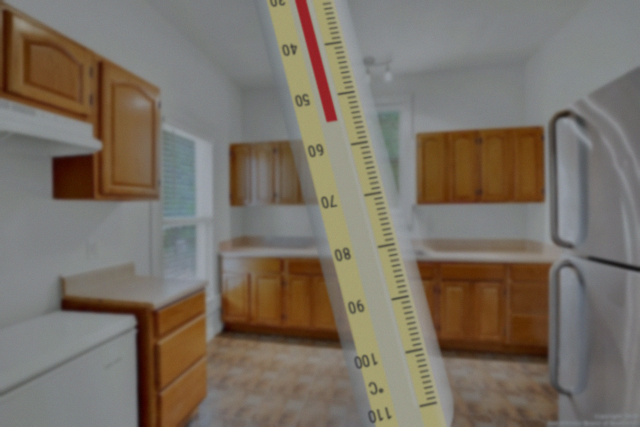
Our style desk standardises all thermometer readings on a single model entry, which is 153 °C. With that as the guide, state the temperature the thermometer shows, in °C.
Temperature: 55 °C
